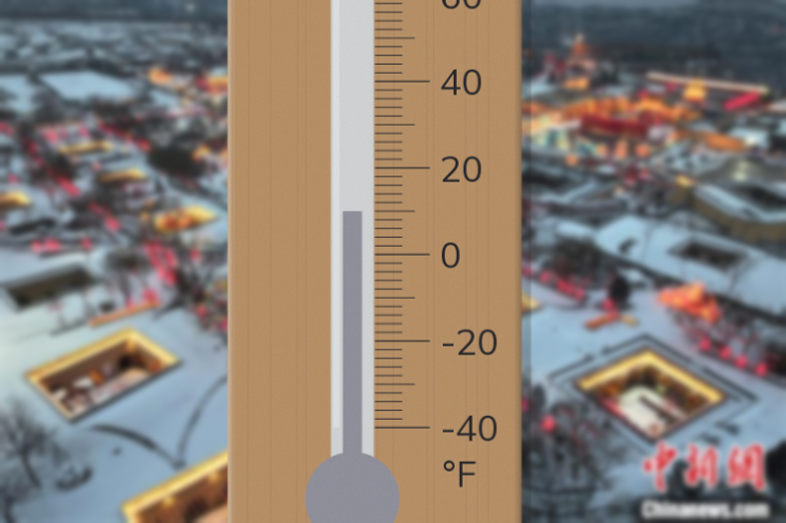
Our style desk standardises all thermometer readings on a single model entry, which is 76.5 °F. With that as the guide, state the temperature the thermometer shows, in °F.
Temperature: 10 °F
